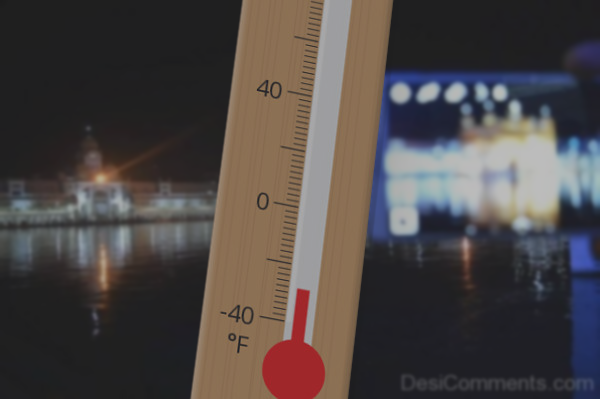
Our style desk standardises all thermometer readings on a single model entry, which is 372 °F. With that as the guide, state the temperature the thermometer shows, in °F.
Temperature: -28 °F
